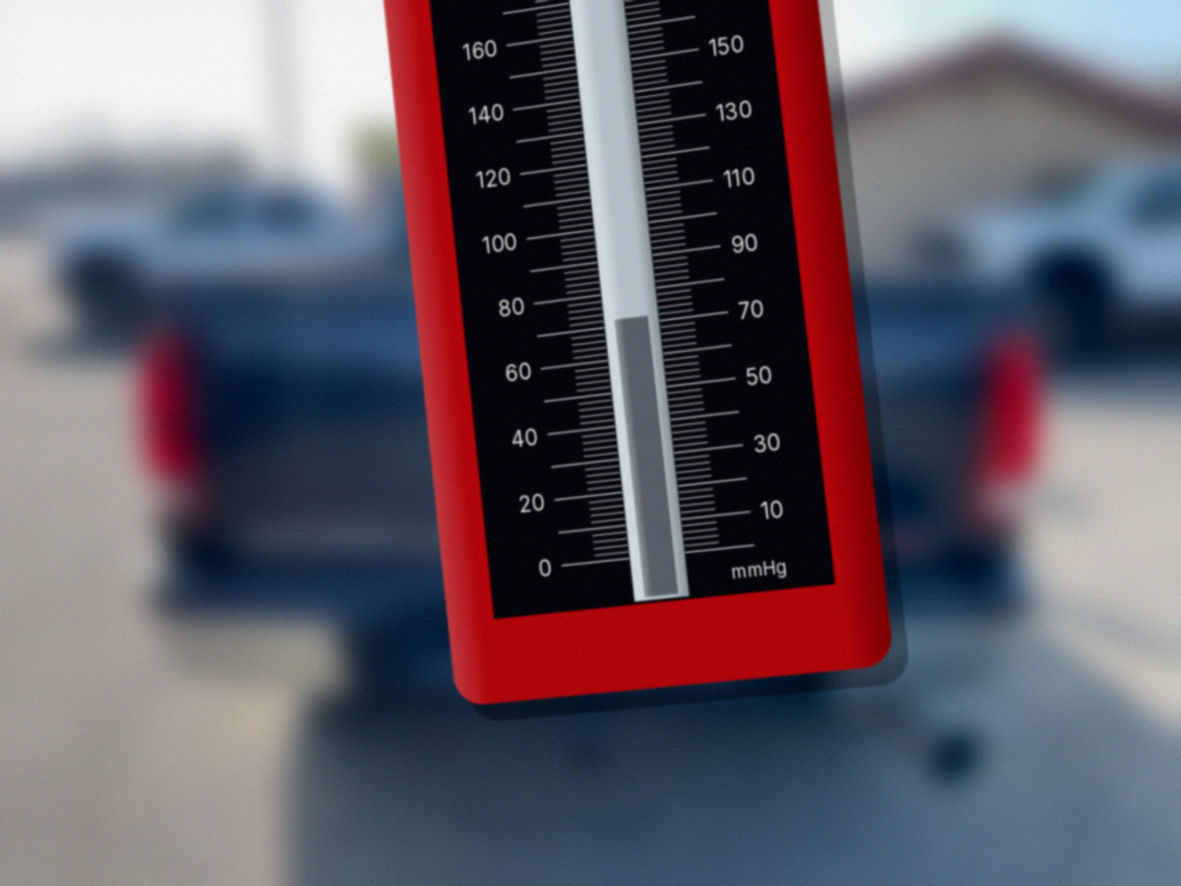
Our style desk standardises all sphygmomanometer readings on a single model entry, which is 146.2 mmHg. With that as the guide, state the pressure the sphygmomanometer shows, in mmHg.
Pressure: 72 mmHg
